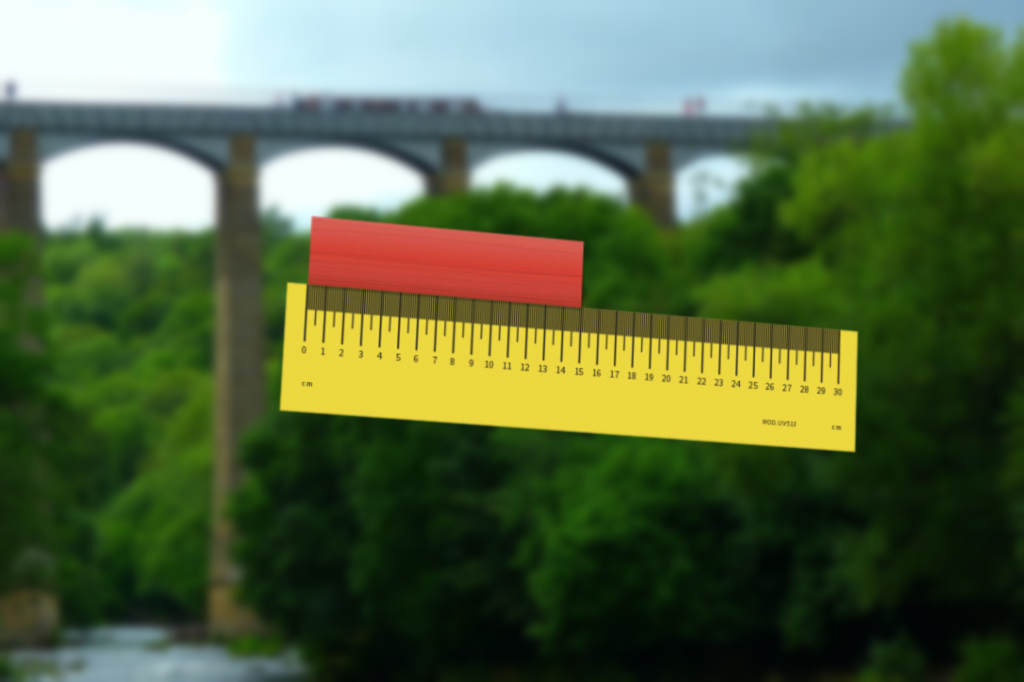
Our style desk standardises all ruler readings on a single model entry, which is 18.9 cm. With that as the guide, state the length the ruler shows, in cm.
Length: 15 cm
